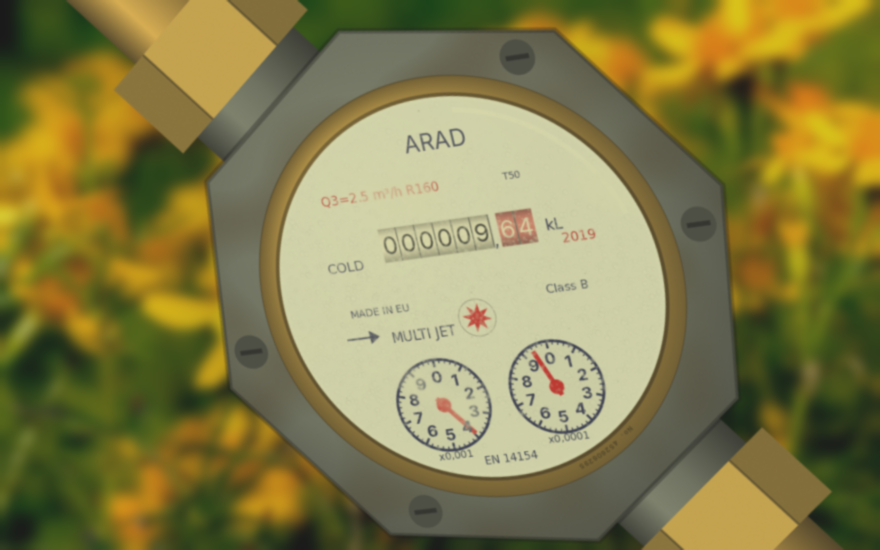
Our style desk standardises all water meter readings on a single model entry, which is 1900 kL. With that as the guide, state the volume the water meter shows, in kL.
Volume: 9.6439 kL
